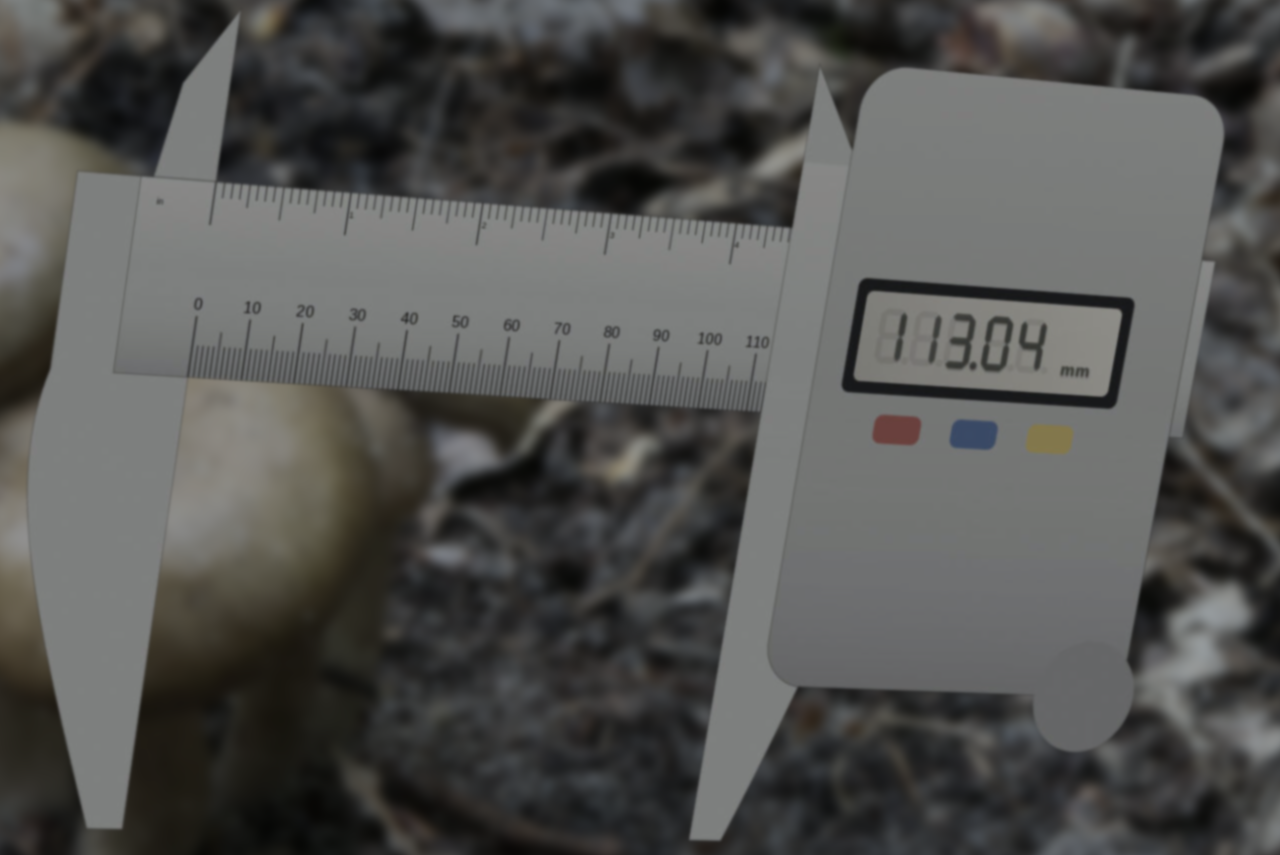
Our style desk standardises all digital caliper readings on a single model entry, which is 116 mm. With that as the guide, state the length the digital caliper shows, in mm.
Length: 113.04 mm
